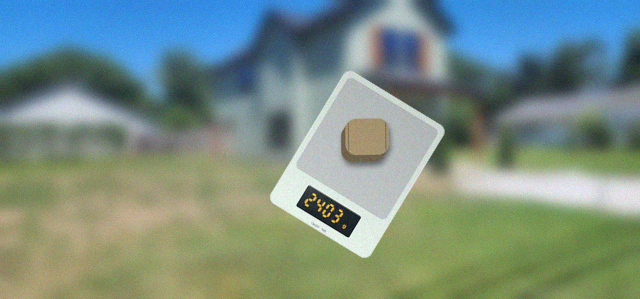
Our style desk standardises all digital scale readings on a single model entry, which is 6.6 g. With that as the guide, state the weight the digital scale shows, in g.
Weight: 2403 g
